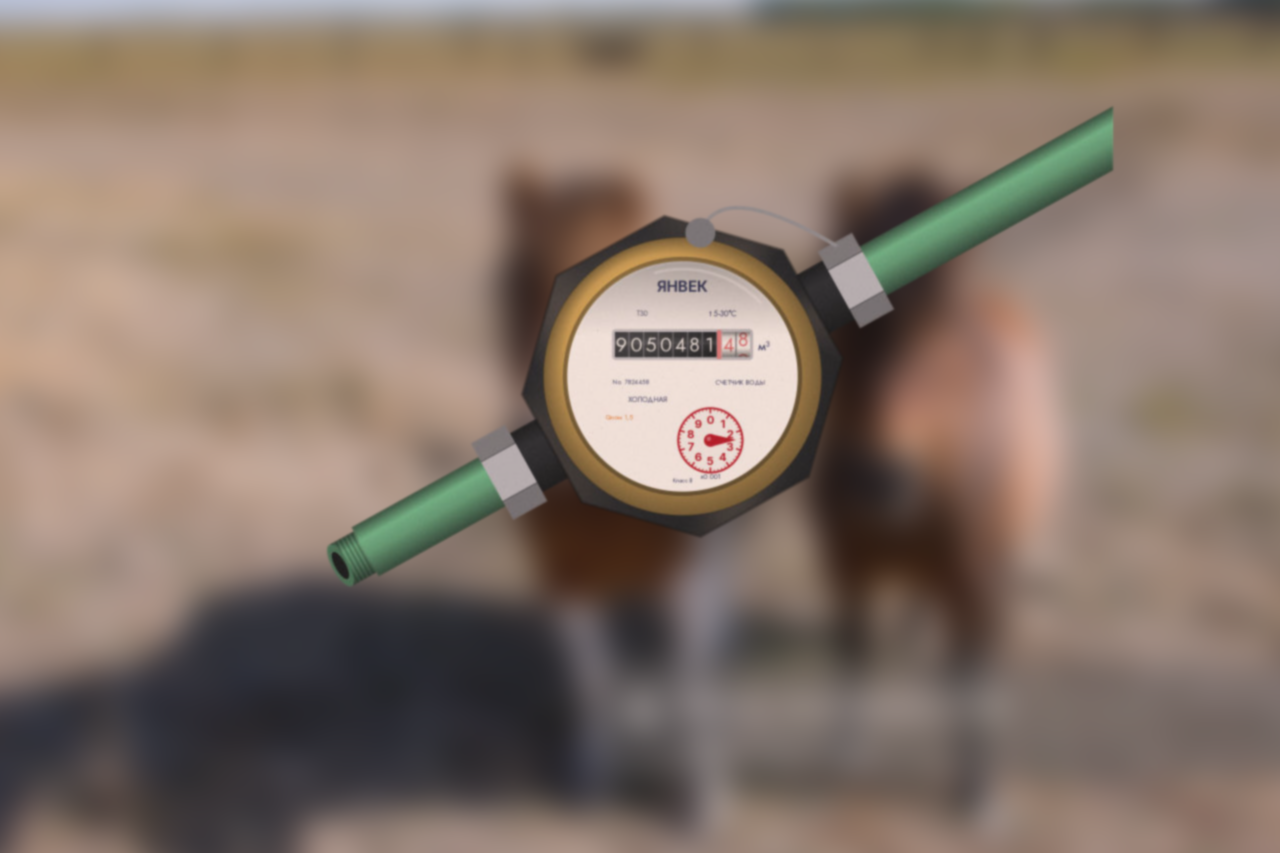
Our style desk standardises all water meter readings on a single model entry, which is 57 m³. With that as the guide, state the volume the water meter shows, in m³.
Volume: 9050481.482 m³
